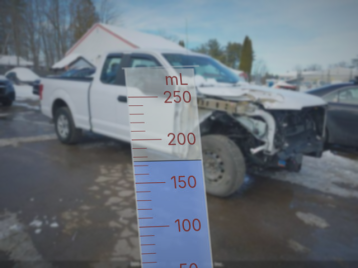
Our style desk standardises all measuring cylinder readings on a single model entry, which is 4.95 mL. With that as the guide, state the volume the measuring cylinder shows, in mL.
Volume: 175 mL
